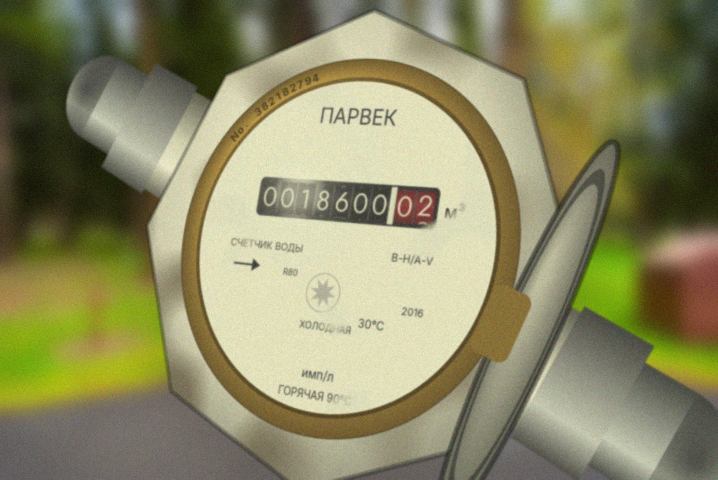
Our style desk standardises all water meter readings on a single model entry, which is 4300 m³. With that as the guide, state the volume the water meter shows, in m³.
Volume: 18600.02 m³
